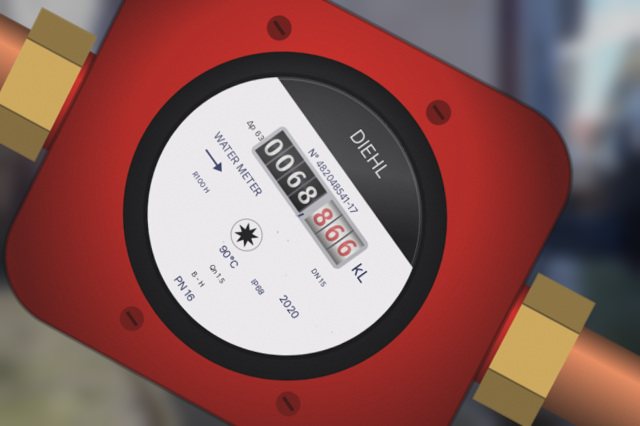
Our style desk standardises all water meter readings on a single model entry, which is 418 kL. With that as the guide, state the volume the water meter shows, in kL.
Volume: 68.866 kL
